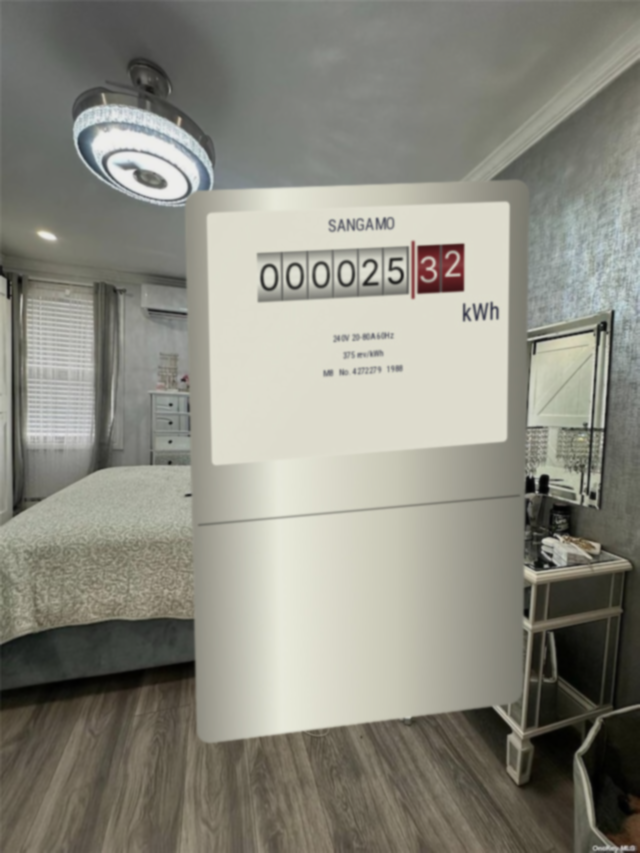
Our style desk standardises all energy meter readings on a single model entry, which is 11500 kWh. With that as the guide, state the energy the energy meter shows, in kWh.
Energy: 25.32 kWh
